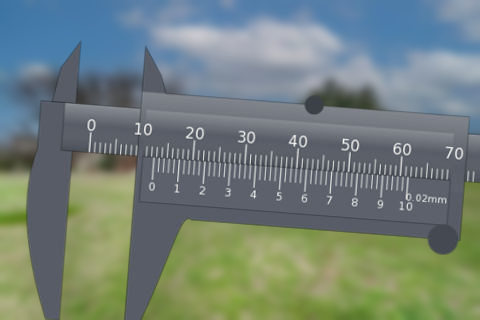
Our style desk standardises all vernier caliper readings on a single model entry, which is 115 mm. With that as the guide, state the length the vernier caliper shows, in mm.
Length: 12.5 mm
